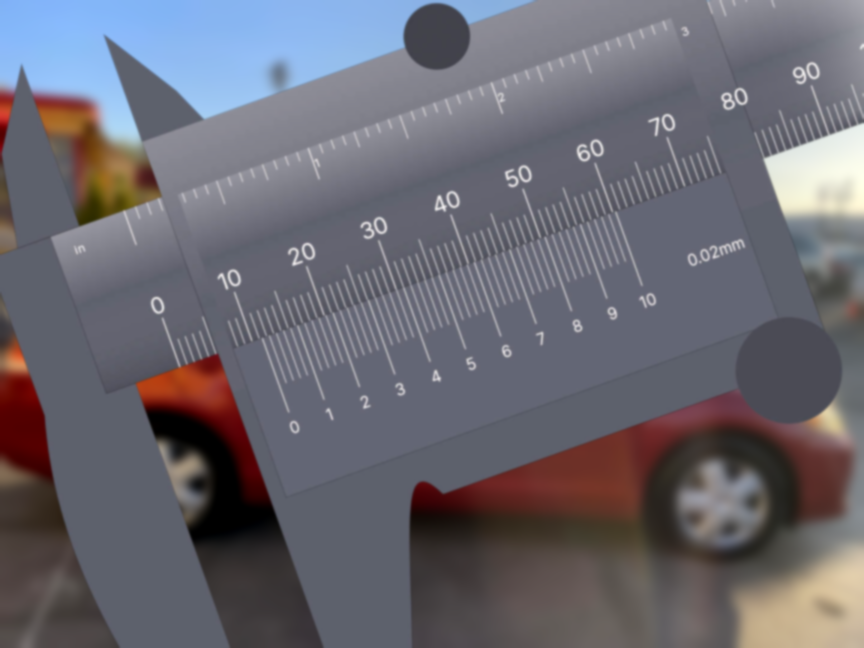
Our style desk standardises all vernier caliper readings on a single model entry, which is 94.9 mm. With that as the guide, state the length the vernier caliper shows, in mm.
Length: 11.4 mm
